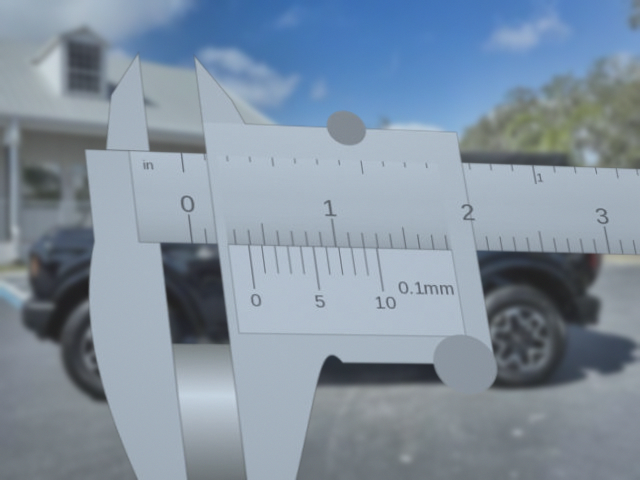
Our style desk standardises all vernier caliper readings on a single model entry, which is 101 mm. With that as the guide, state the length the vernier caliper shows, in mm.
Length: 3.9 mm
